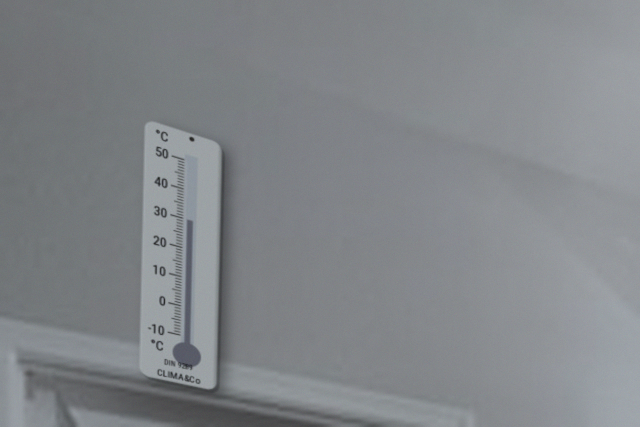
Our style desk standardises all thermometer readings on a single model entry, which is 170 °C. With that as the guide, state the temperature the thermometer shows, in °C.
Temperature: 30 °C
